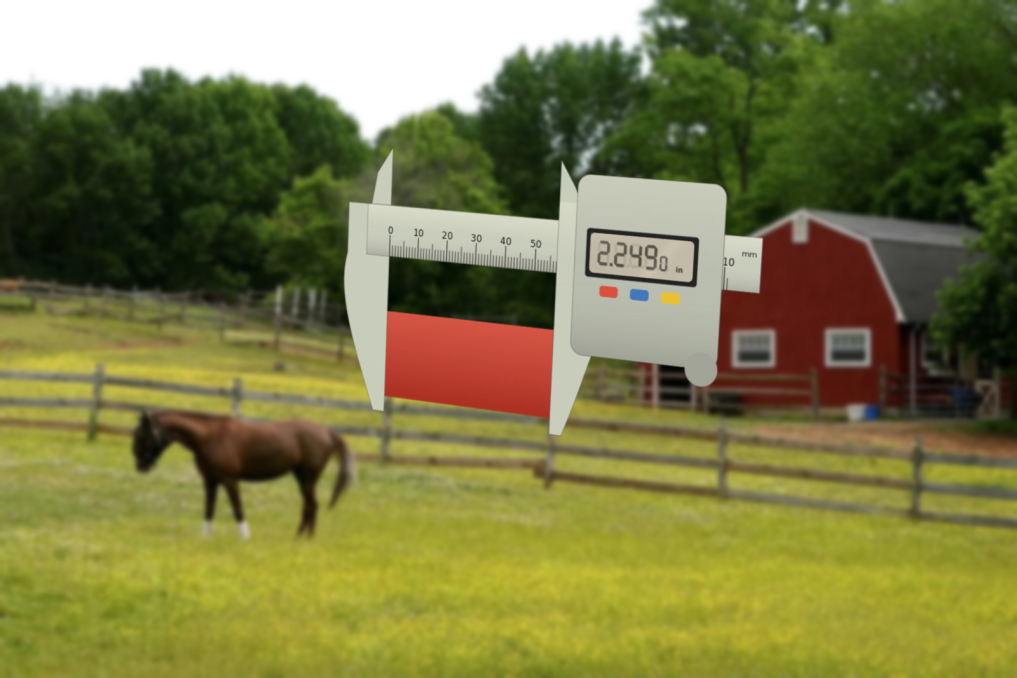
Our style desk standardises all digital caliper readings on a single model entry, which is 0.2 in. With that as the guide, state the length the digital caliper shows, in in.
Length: 2.2490 in
